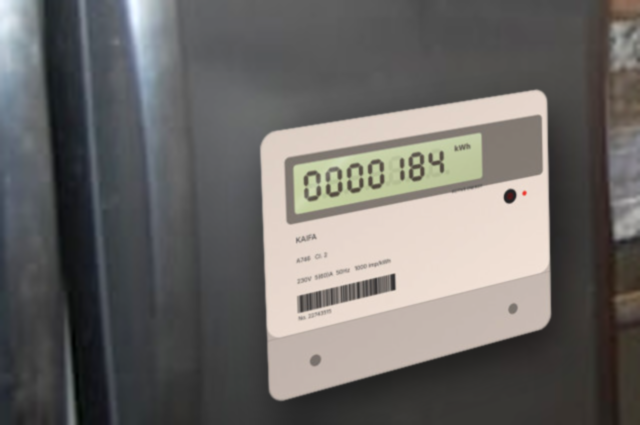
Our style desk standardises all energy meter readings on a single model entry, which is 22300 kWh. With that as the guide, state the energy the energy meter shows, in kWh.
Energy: 184 kWh
